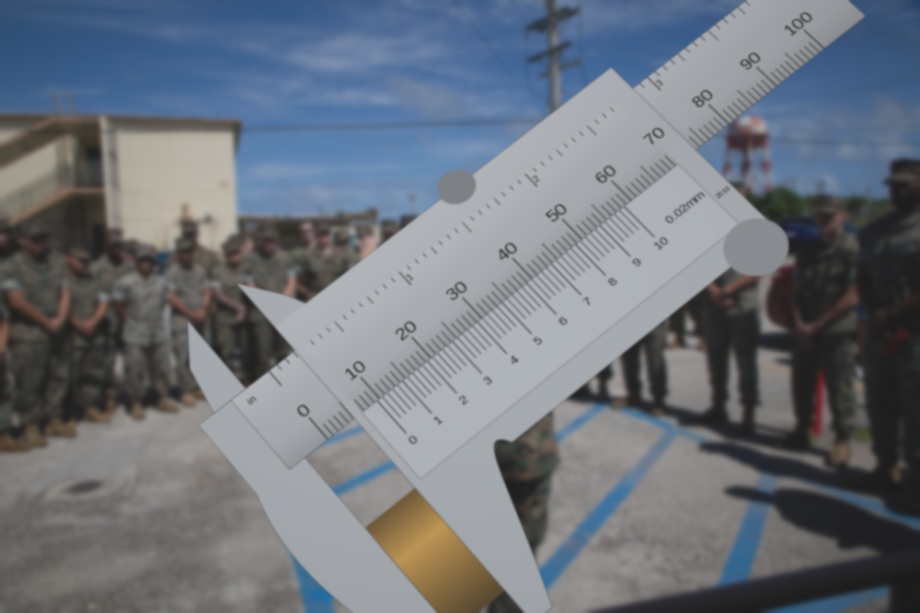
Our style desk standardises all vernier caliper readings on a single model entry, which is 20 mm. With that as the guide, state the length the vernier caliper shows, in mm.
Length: 9.5 mm
